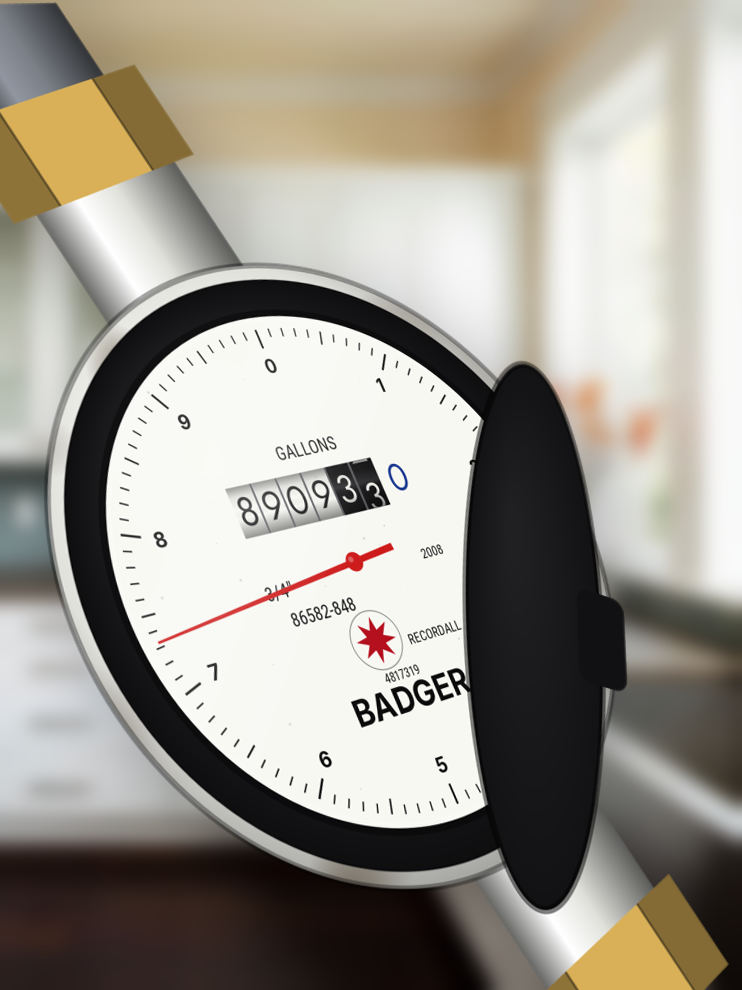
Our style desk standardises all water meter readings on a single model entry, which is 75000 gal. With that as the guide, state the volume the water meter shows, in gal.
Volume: 8909327.3 gal
